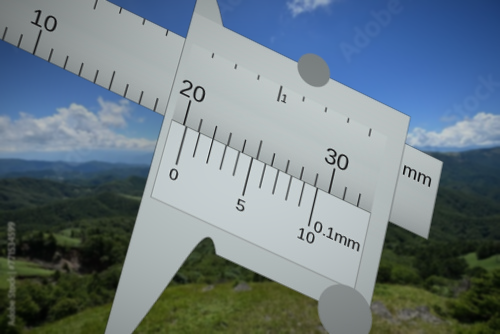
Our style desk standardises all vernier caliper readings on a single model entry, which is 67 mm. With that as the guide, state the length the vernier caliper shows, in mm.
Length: 20.2 mm
